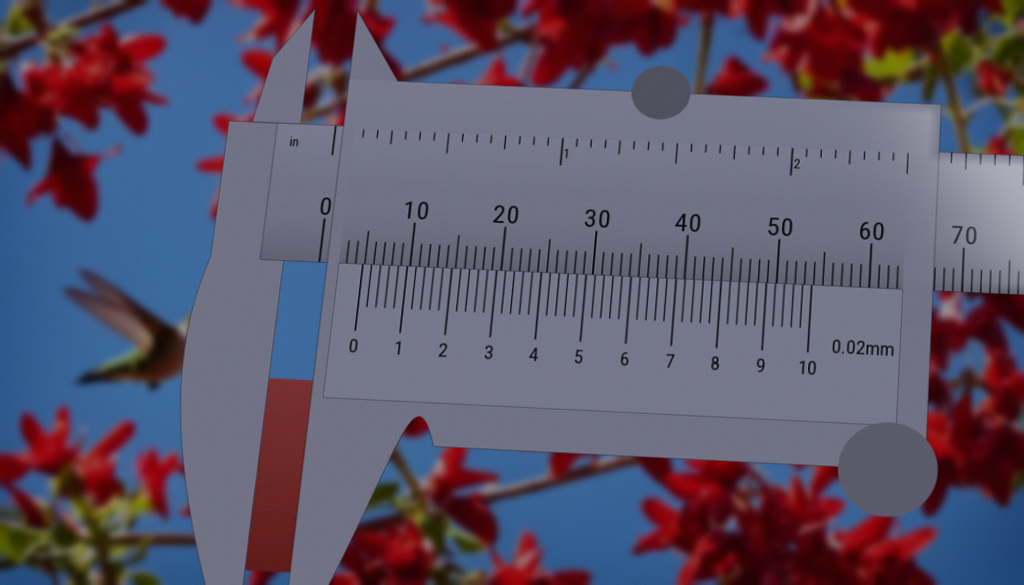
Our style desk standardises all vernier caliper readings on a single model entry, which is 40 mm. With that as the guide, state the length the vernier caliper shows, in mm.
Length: 4.8 mm
